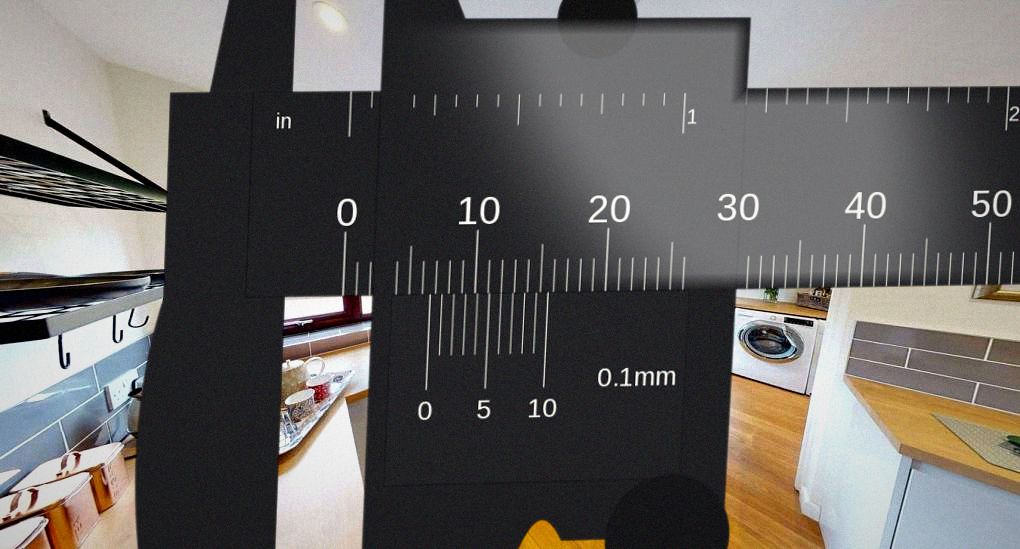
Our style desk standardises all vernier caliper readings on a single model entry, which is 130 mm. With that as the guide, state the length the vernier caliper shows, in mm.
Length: 6.6 mm
